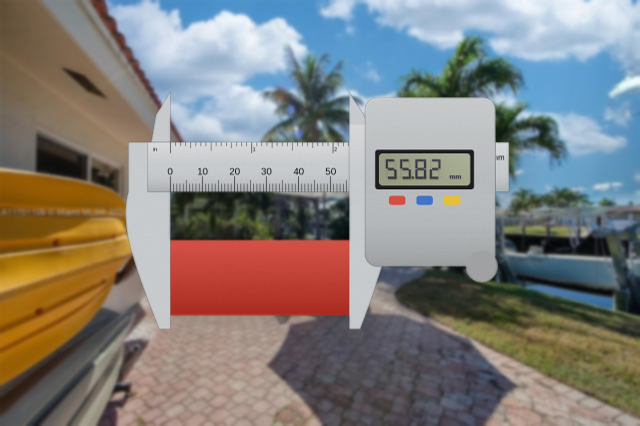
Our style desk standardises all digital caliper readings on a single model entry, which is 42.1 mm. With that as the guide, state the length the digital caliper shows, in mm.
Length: 55.82 mm
